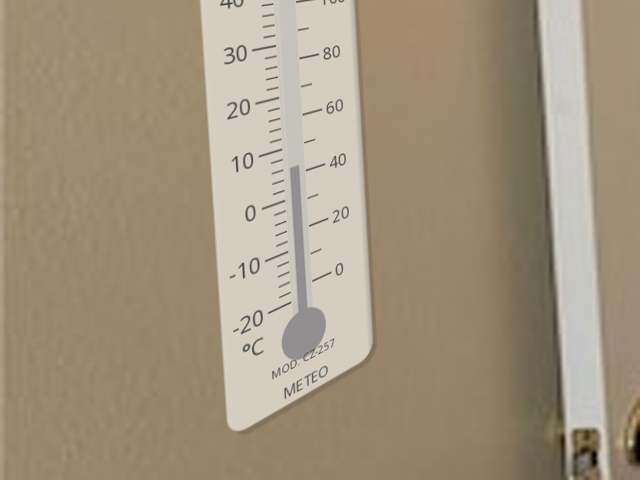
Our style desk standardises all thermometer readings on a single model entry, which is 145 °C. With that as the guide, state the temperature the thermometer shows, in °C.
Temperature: 6 °C
